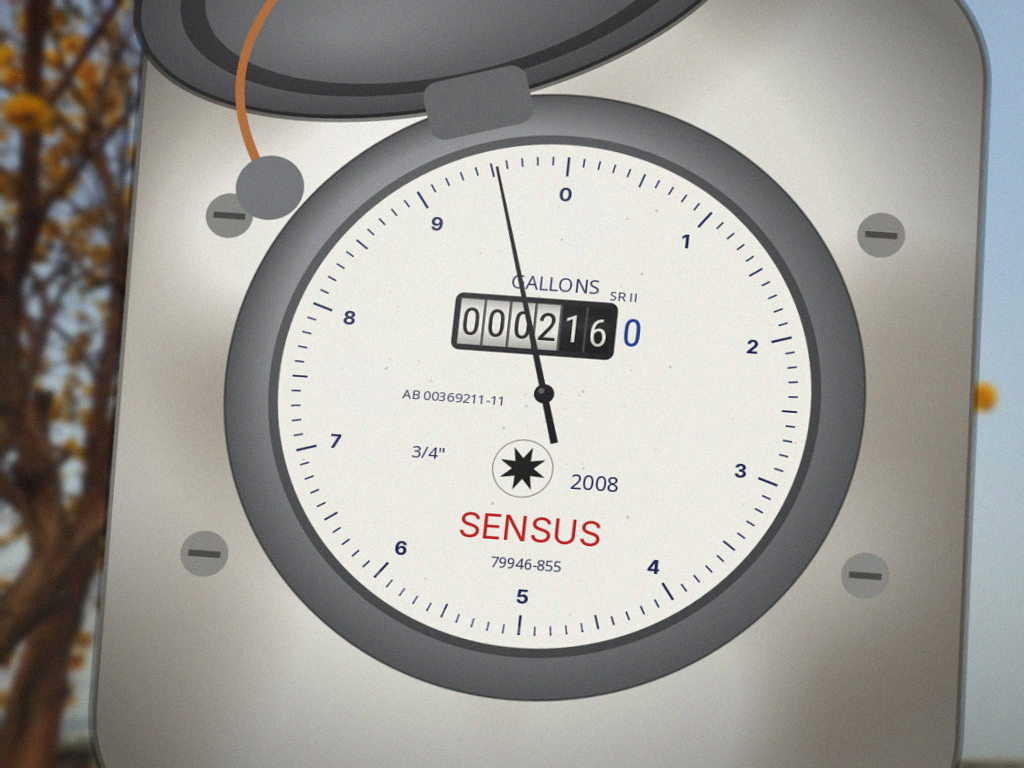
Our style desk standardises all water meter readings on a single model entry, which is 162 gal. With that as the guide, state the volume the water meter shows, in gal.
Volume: 2159.5 gal
